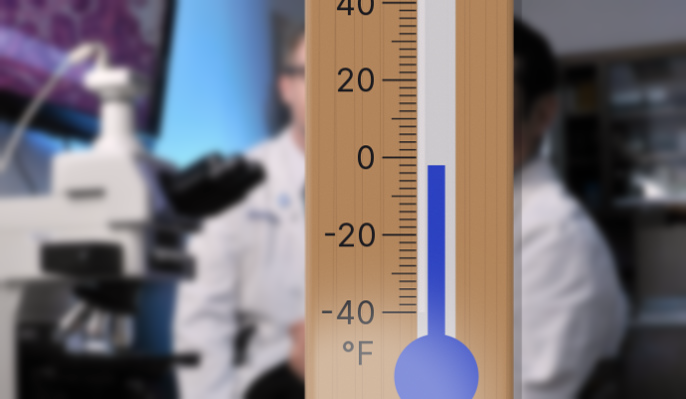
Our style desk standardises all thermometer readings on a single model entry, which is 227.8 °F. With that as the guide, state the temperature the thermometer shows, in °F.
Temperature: -2 °F
